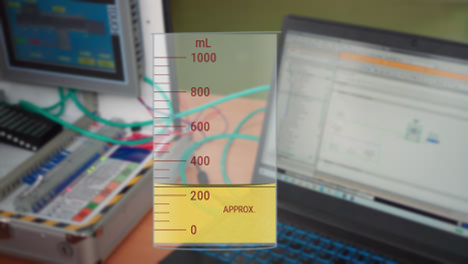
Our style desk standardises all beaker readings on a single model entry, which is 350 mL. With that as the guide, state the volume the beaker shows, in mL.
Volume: 250 mL
